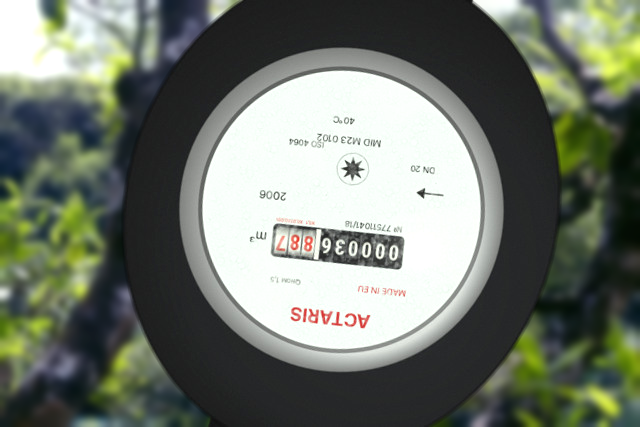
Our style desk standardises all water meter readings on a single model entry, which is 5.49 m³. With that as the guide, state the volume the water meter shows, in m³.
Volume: 36.887 m³
